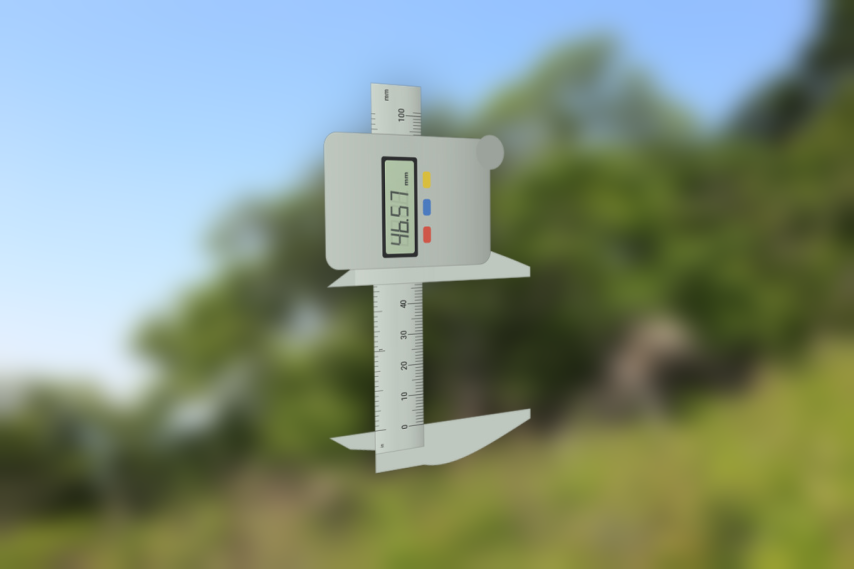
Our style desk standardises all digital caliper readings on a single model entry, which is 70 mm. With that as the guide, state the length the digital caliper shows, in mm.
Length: 46.57 mm
